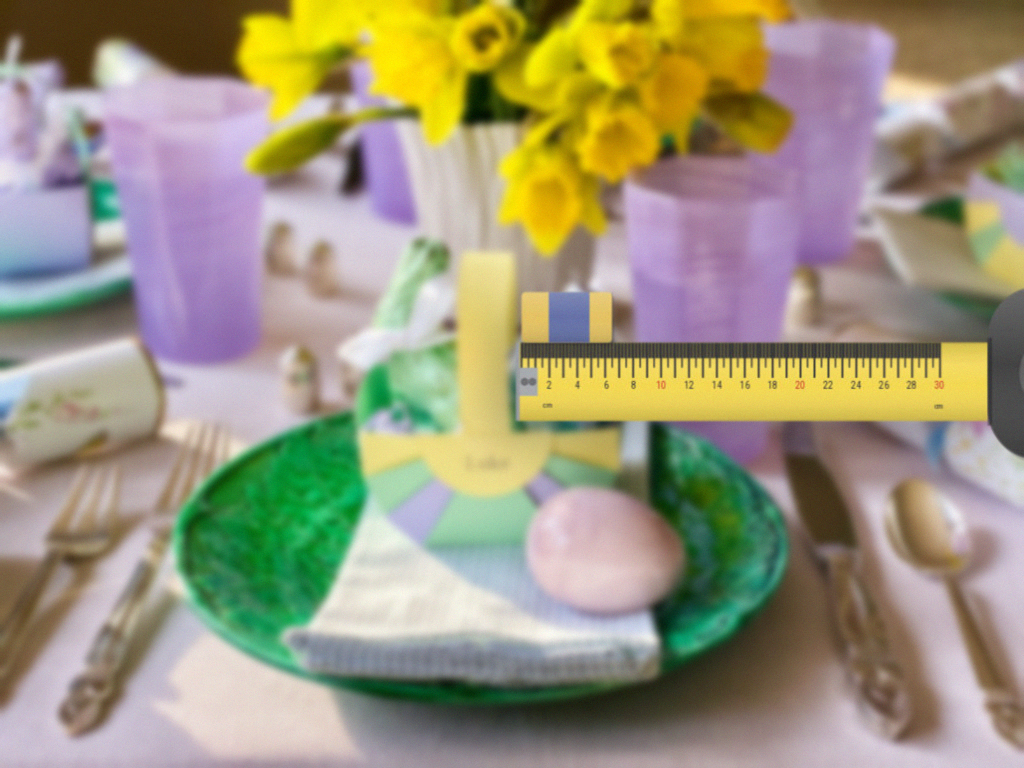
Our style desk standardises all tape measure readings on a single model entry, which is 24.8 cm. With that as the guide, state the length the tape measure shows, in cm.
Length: 6.5 cm
